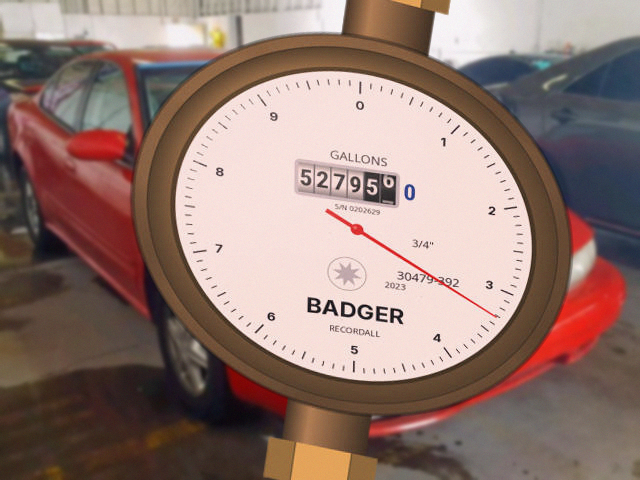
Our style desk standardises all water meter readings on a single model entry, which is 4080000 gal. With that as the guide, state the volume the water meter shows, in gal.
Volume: 5279563.3 gal
